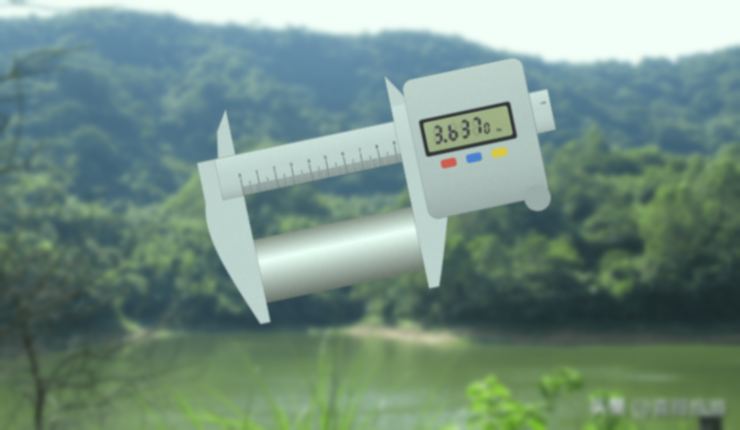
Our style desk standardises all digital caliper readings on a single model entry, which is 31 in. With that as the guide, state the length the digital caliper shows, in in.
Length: 3.6370 in
